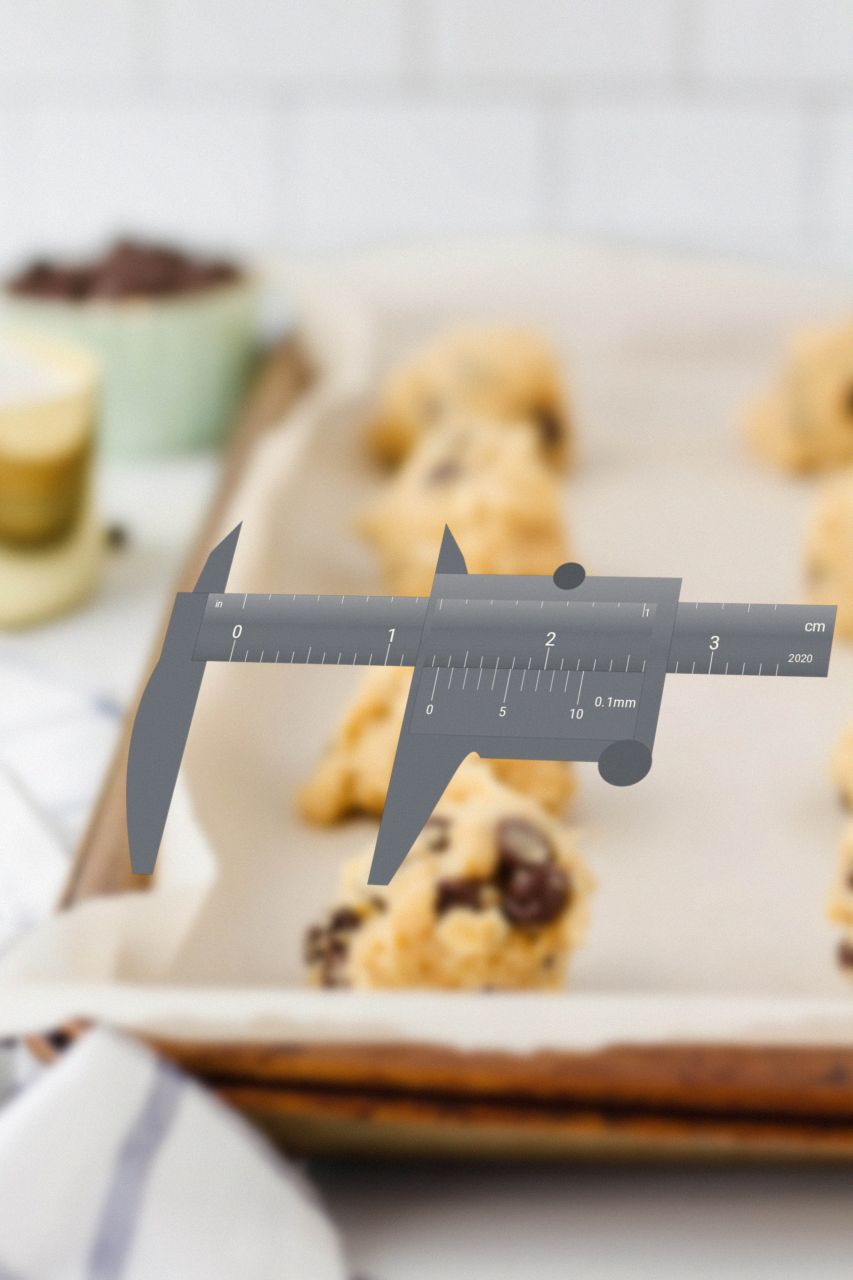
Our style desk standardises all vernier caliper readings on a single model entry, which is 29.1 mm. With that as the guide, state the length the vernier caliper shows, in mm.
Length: 13.4 mm
